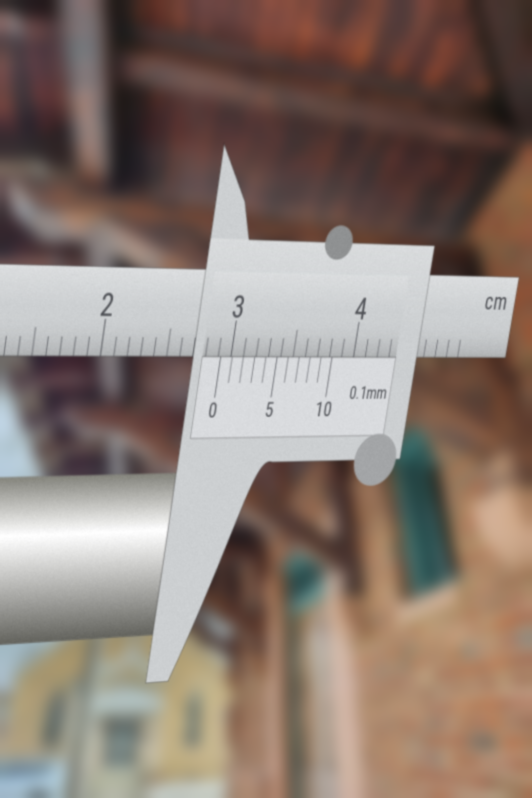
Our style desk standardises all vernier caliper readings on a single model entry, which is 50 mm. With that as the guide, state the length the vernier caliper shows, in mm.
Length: 29.2 mm
